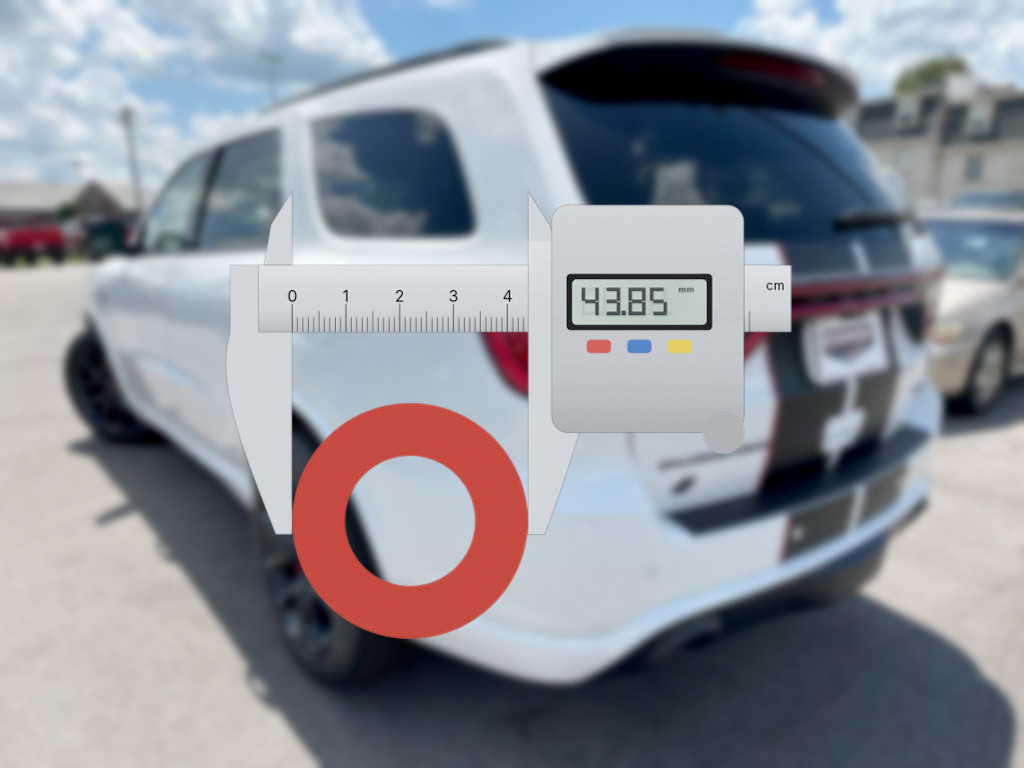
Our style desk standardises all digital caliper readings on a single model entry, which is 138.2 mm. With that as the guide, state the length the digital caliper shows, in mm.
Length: 43.85 mm
